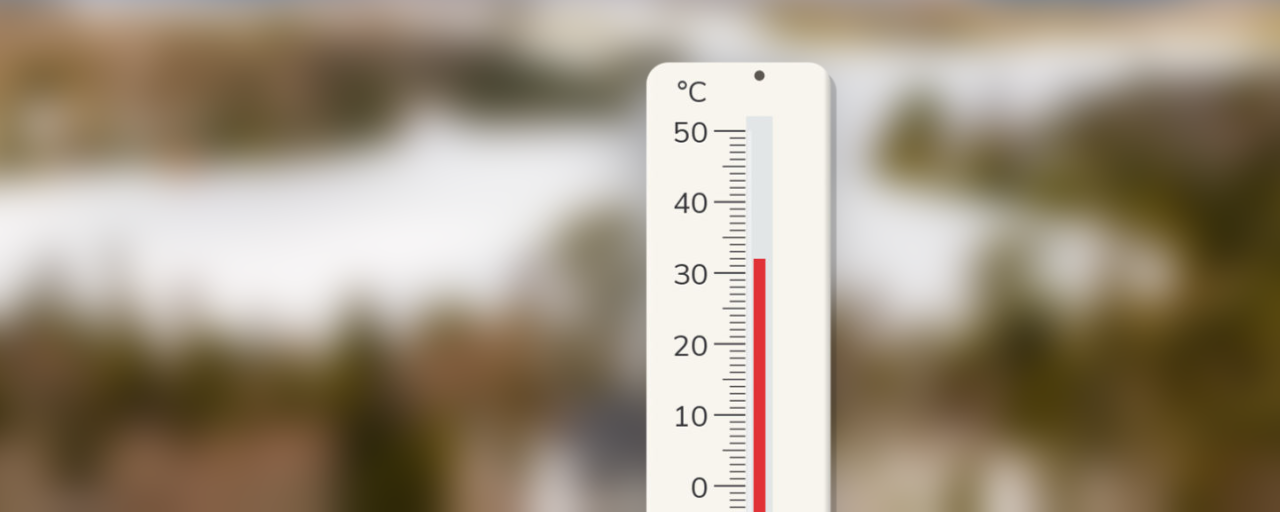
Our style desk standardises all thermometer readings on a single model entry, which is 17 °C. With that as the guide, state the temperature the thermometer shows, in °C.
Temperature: 32 °C
